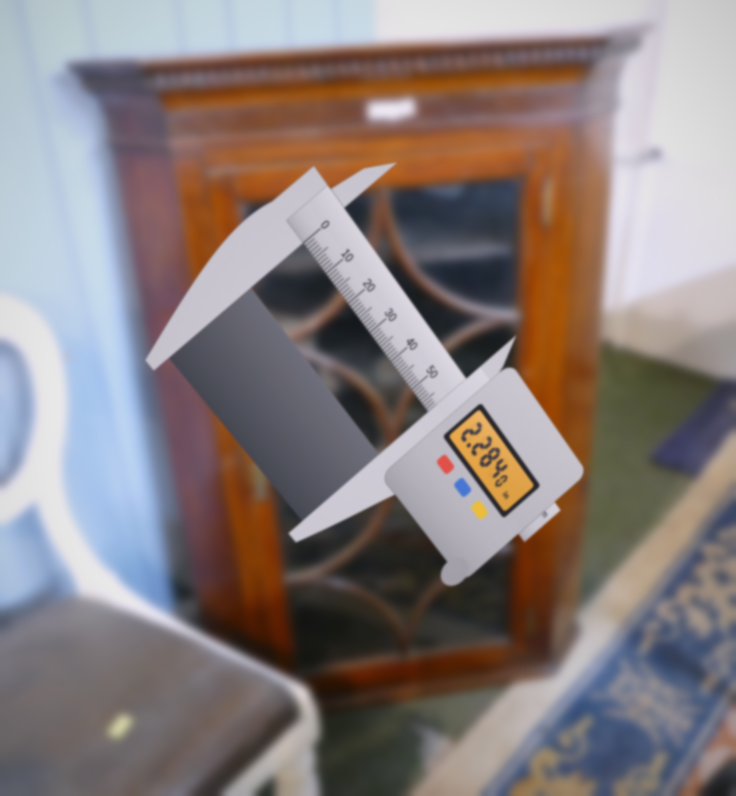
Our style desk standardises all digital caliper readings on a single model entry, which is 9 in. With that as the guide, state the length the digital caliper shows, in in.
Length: 2.2840 in
